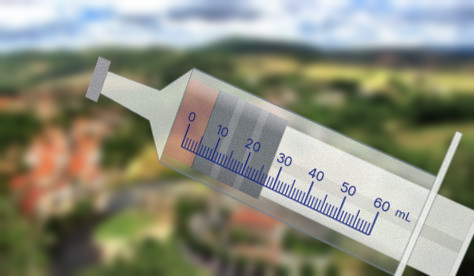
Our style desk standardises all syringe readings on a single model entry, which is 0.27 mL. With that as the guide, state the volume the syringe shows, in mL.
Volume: 5 mL
